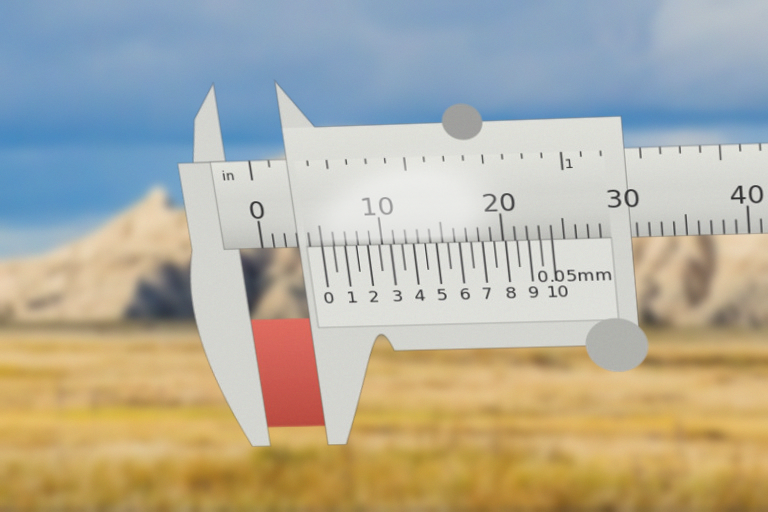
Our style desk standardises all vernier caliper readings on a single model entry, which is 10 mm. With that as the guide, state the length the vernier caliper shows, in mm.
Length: 5.0 mm
